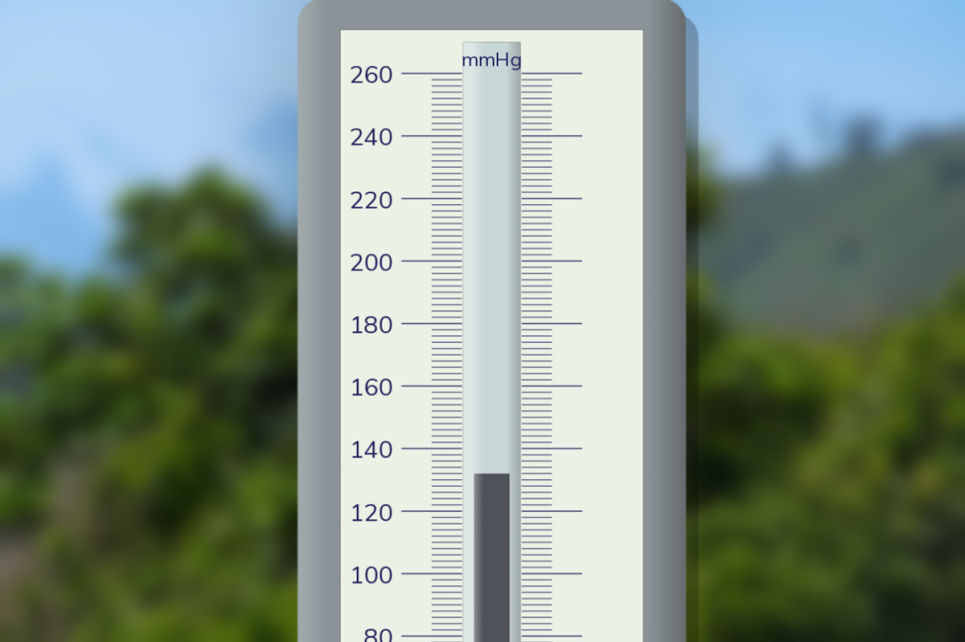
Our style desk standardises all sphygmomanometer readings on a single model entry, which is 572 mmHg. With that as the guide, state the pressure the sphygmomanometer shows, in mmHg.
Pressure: 132 mmHg
